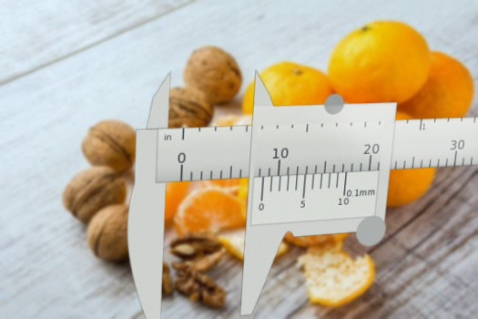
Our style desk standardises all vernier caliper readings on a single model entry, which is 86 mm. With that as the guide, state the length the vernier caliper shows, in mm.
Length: 8.4 mm
